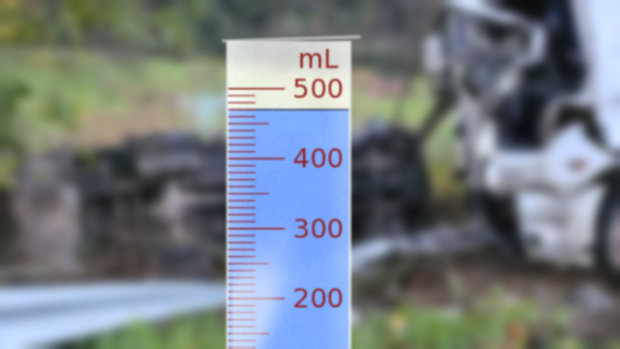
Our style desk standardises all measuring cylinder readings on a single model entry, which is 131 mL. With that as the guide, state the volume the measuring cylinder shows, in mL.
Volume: 470 mL
